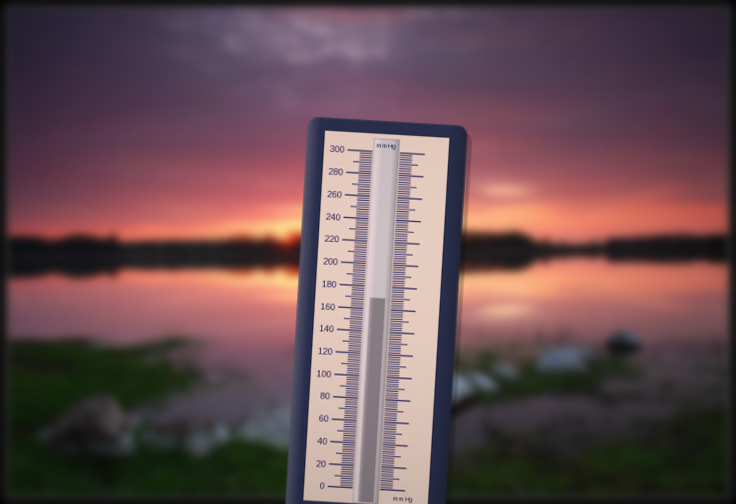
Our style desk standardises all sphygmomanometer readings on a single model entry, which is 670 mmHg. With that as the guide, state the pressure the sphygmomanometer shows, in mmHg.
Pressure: 170 mmHg
